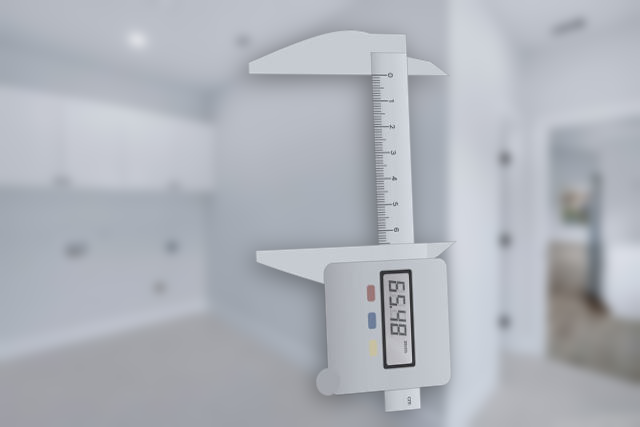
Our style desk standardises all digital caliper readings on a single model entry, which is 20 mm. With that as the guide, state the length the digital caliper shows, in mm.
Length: 65.48 mm
